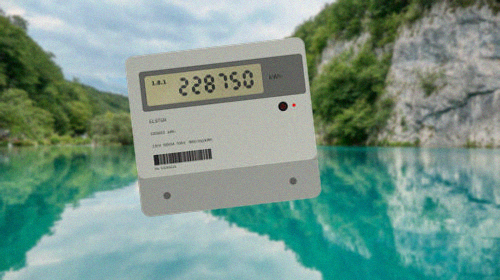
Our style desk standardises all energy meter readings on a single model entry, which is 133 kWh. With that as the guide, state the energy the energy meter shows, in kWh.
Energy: 228750 kWh
